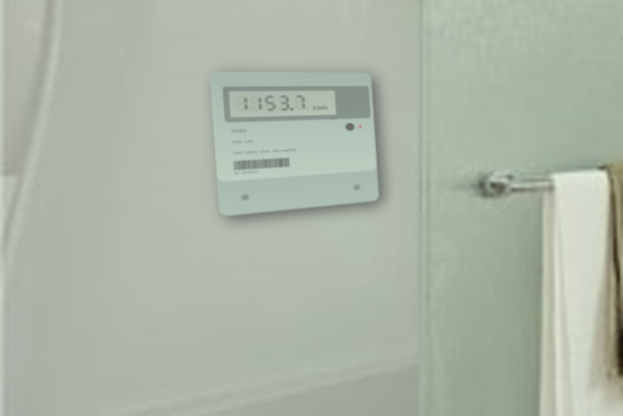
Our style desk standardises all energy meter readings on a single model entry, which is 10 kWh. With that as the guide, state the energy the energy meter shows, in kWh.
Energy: 1153.7 kWh
